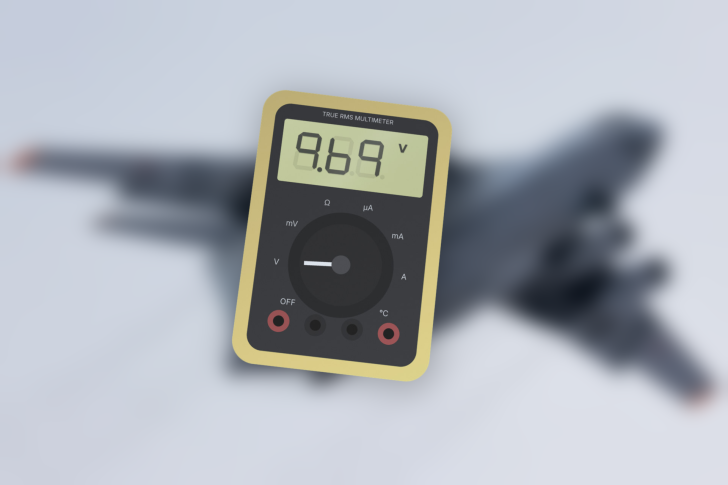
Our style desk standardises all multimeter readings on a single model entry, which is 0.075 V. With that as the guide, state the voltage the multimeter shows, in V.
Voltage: 9.69 V
